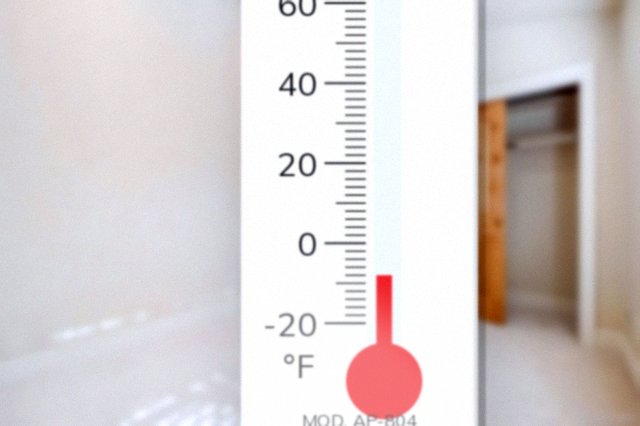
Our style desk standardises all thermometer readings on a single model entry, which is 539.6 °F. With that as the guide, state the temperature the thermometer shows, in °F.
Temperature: -8 °F
